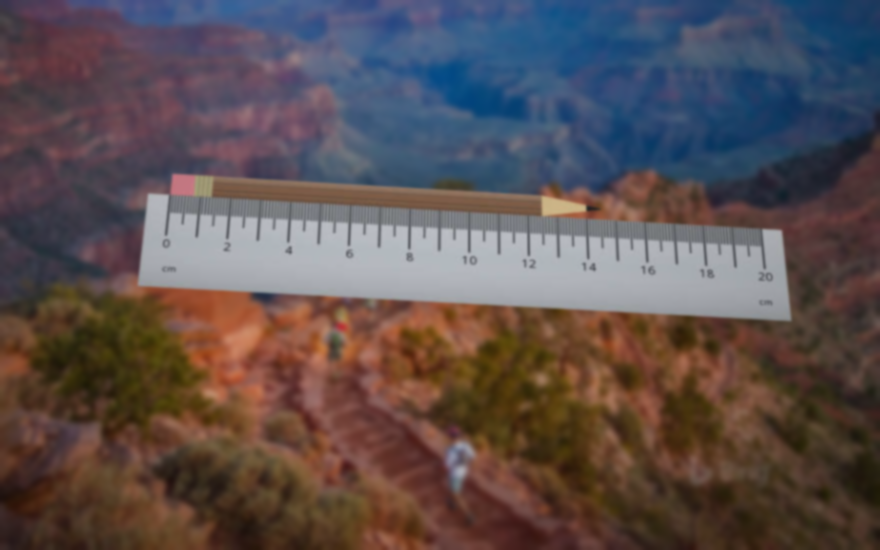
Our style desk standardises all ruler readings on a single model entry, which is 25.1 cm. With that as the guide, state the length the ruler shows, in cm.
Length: 14.5 cm
